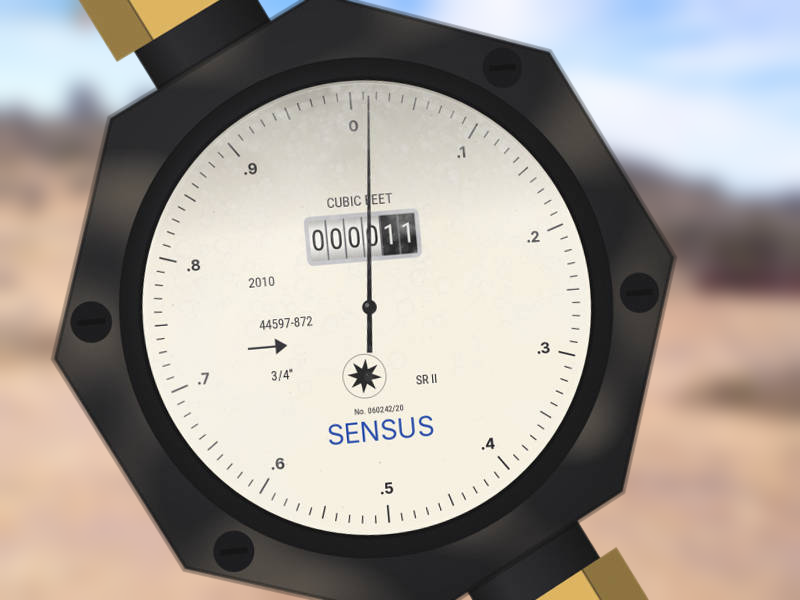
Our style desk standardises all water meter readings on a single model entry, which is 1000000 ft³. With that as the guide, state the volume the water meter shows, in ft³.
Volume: 11.01 ft³
